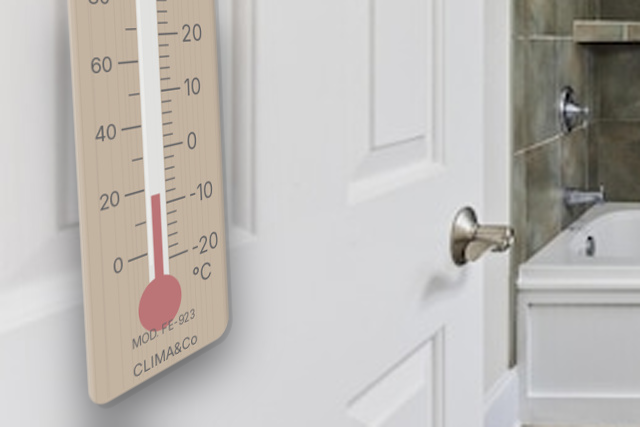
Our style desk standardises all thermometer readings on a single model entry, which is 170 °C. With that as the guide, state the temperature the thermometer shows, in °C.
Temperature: -8 °C
